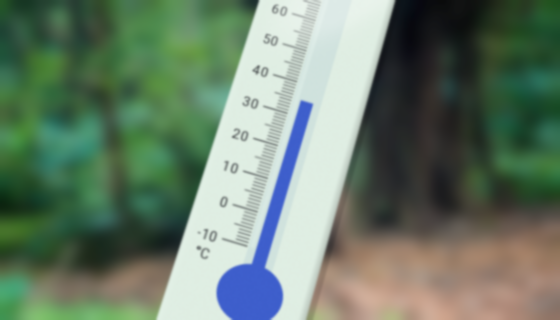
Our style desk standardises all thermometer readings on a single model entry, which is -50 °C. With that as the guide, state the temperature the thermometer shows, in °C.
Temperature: 35 °C
